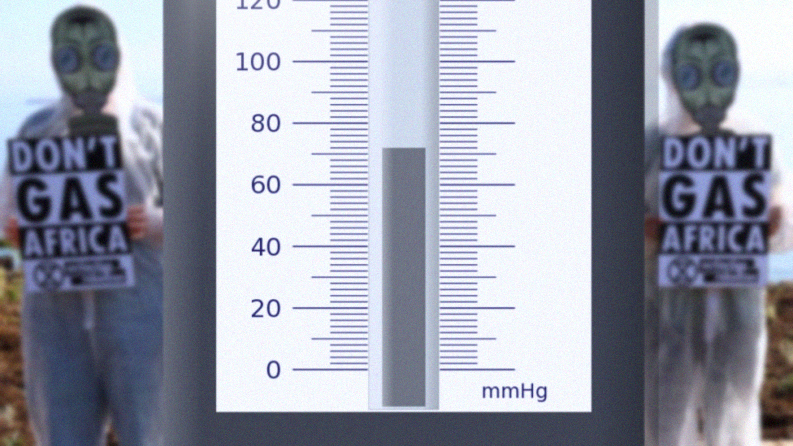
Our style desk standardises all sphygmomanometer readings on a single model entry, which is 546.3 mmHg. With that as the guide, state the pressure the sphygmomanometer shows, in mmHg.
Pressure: 72 mmHg
